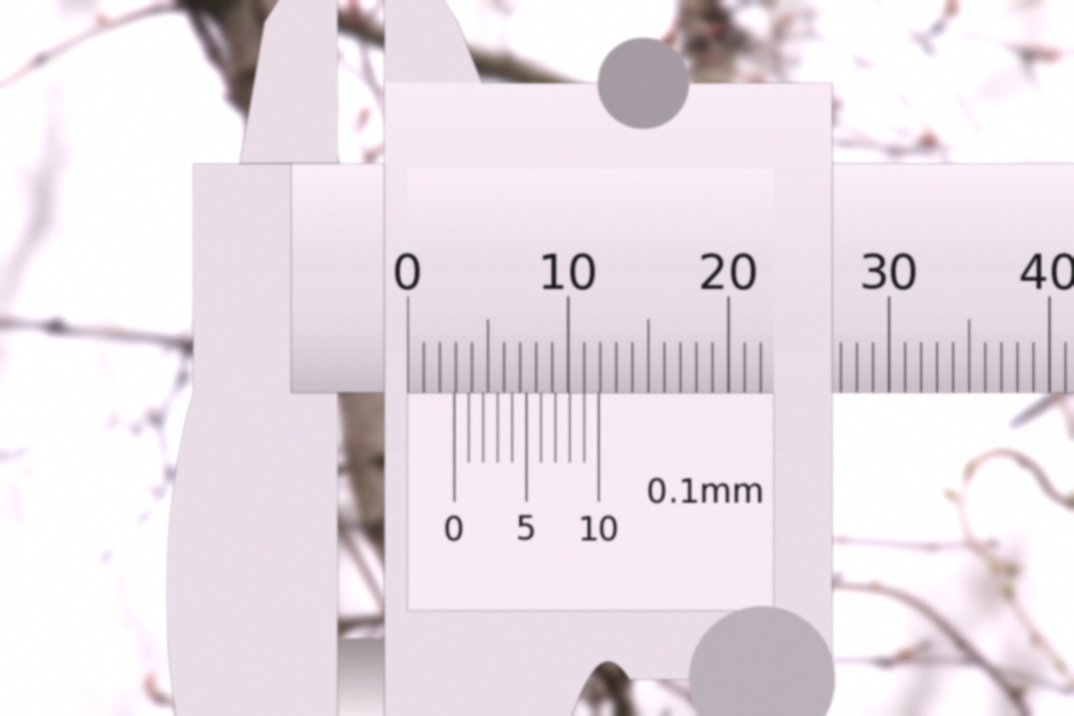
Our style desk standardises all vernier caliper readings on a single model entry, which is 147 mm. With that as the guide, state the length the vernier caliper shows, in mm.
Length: 2.9 mm
